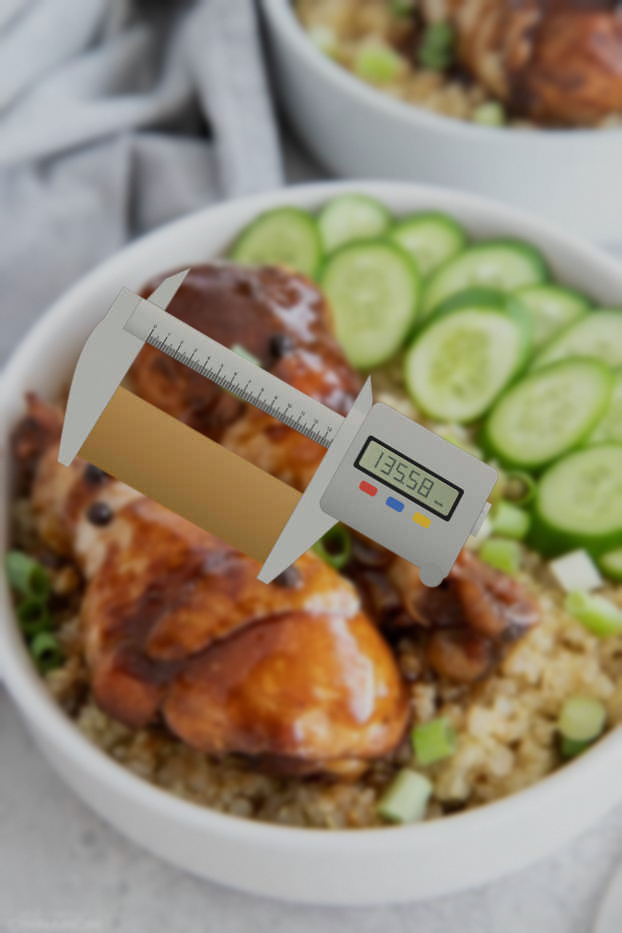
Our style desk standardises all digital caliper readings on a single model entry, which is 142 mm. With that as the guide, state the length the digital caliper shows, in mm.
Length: 135.58 mm
